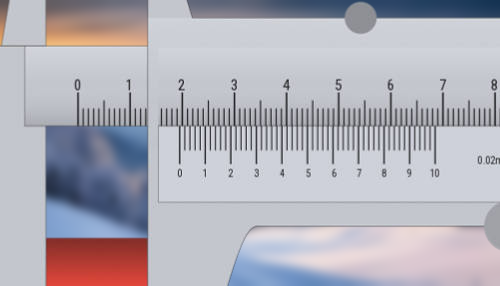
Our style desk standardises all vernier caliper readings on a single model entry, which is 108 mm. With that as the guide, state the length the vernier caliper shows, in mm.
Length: 19.5 mm
